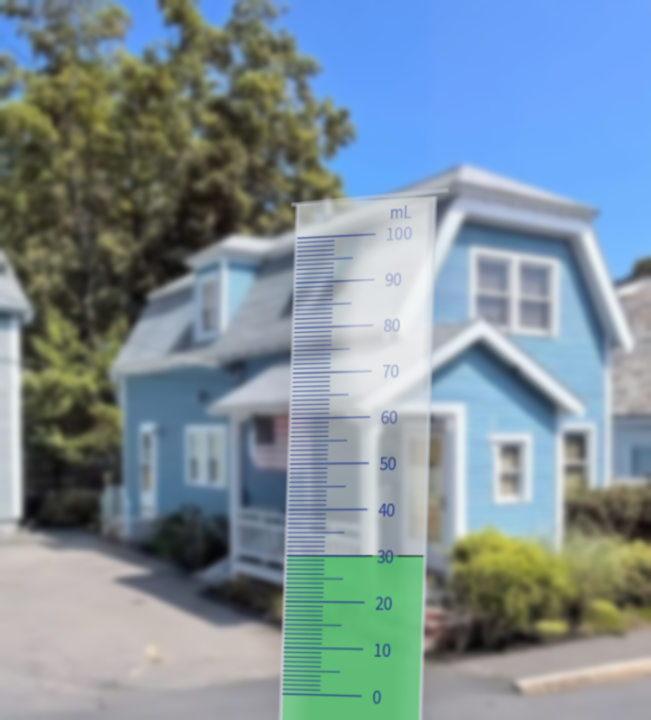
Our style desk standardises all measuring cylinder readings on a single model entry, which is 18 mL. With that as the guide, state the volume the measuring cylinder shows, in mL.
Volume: 30 mL
